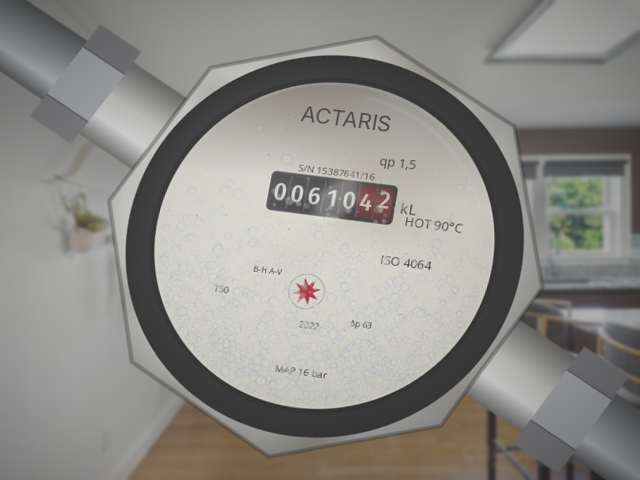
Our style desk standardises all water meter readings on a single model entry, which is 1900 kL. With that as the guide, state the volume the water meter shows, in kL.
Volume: 610.42 kL
